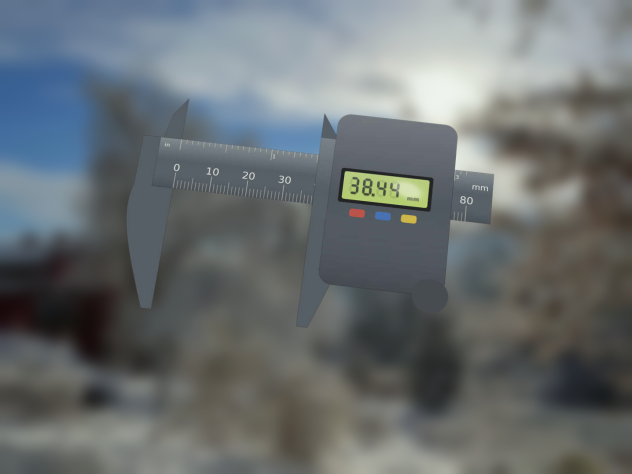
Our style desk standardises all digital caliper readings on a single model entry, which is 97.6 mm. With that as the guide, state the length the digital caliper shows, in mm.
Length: 38.44 mm
